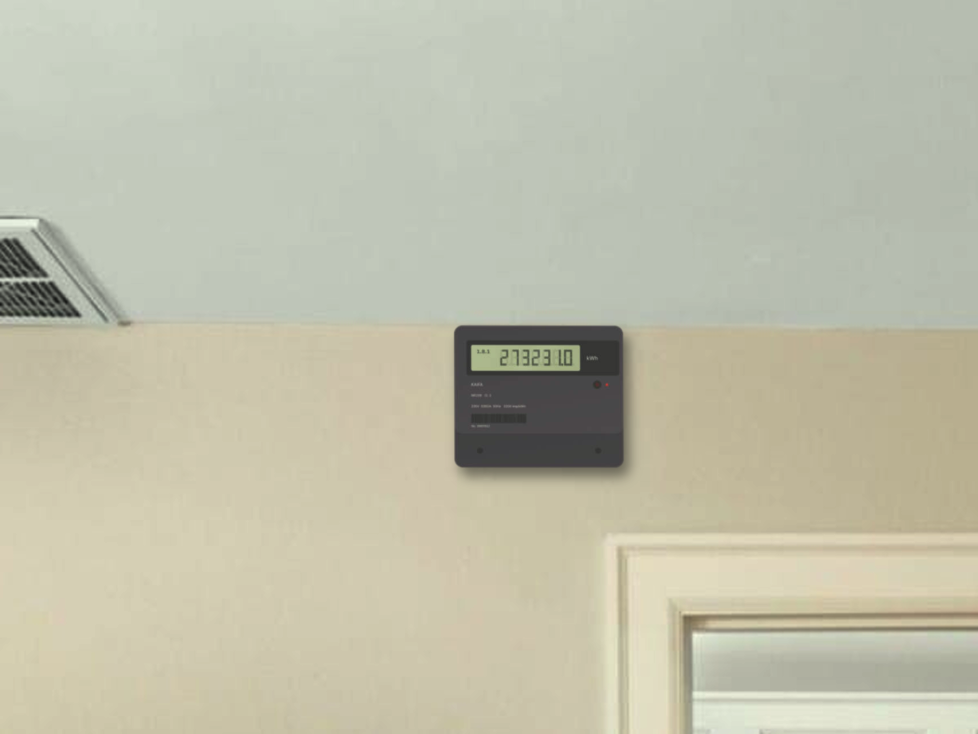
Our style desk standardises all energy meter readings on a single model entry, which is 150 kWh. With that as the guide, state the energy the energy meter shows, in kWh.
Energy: 273231.0 kWh
